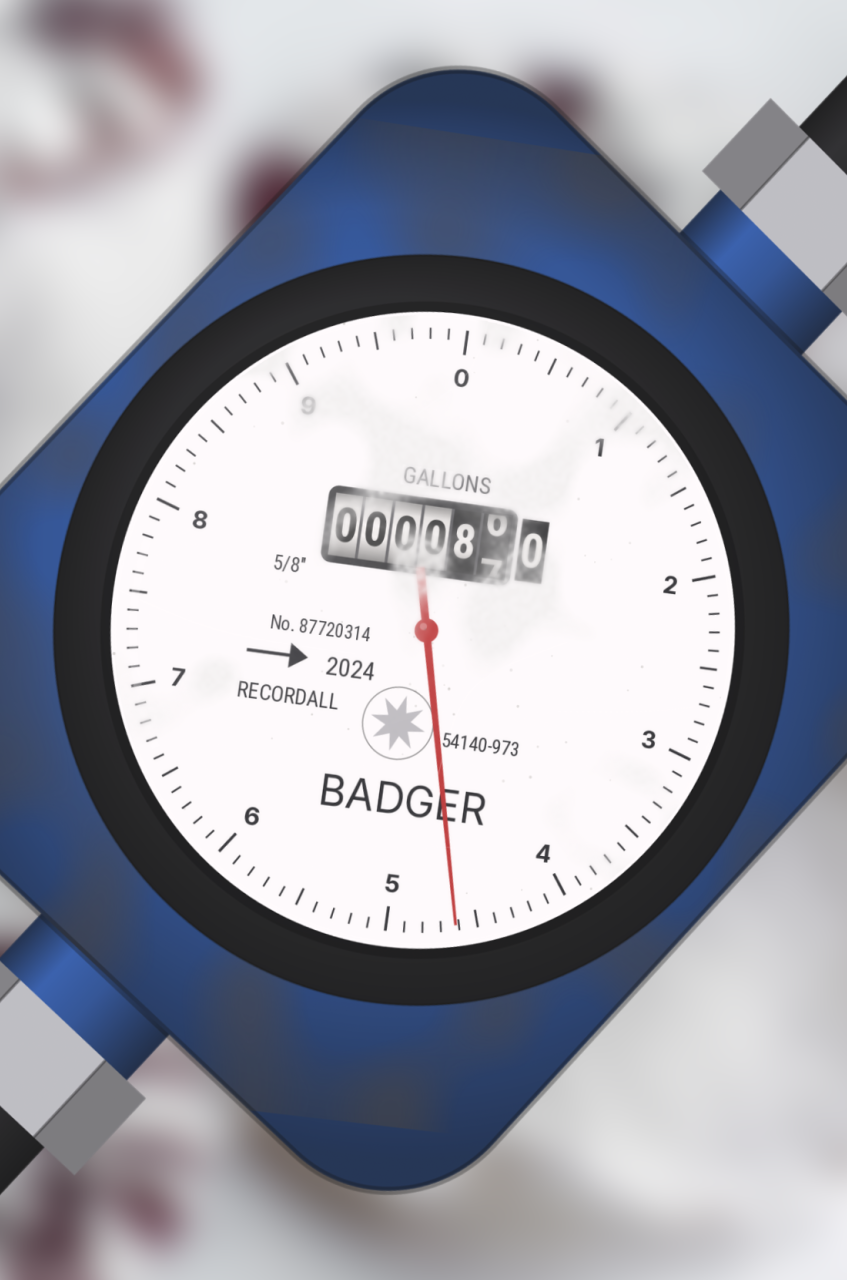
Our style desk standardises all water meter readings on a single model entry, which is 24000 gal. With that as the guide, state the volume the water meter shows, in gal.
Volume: 864.6 gal
